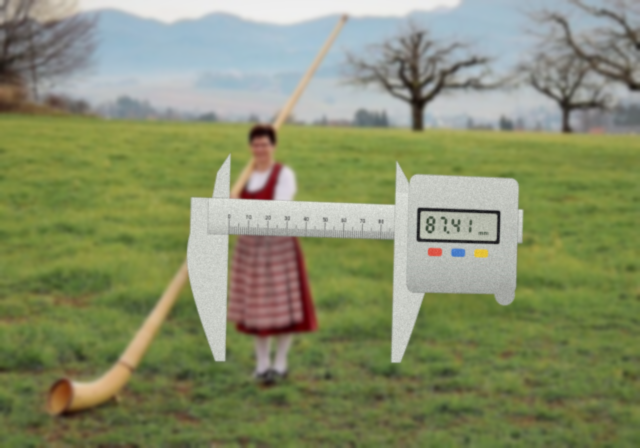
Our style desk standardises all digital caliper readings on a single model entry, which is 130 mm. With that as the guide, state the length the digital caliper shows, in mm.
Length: 87.41 mm
